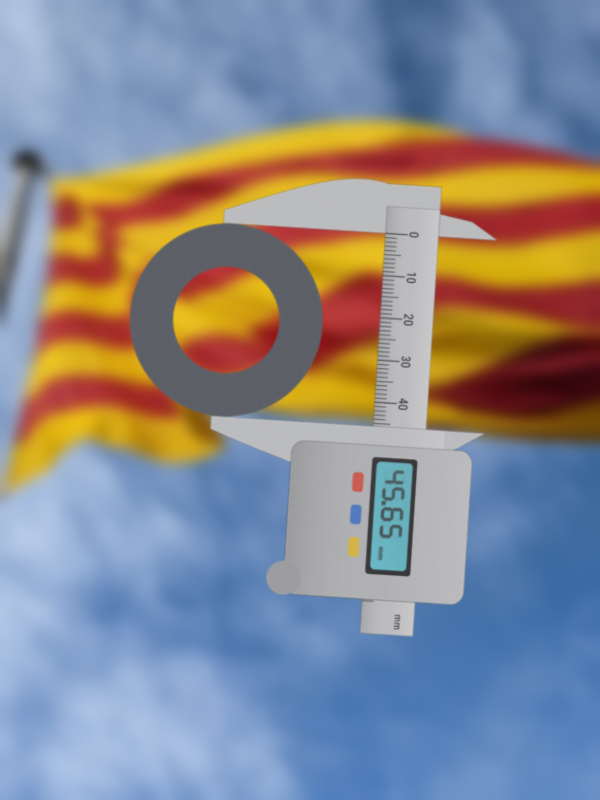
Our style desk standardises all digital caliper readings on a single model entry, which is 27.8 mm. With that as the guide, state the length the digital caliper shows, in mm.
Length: 45.65 mm
